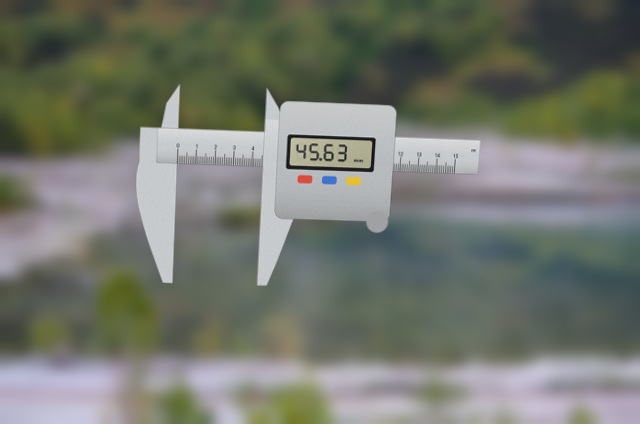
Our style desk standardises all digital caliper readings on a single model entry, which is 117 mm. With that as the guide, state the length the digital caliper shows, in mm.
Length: 45.63 mm
